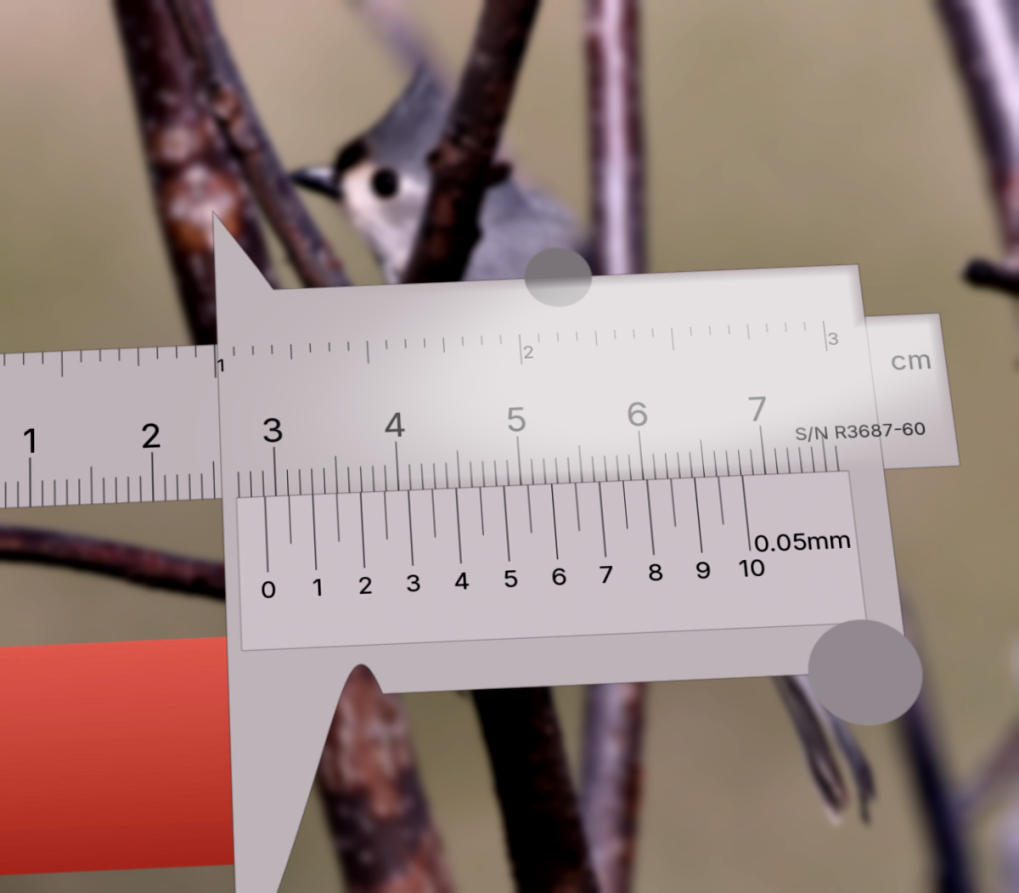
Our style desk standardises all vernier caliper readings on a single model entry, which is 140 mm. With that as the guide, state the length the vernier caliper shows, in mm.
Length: 29.1 mm
